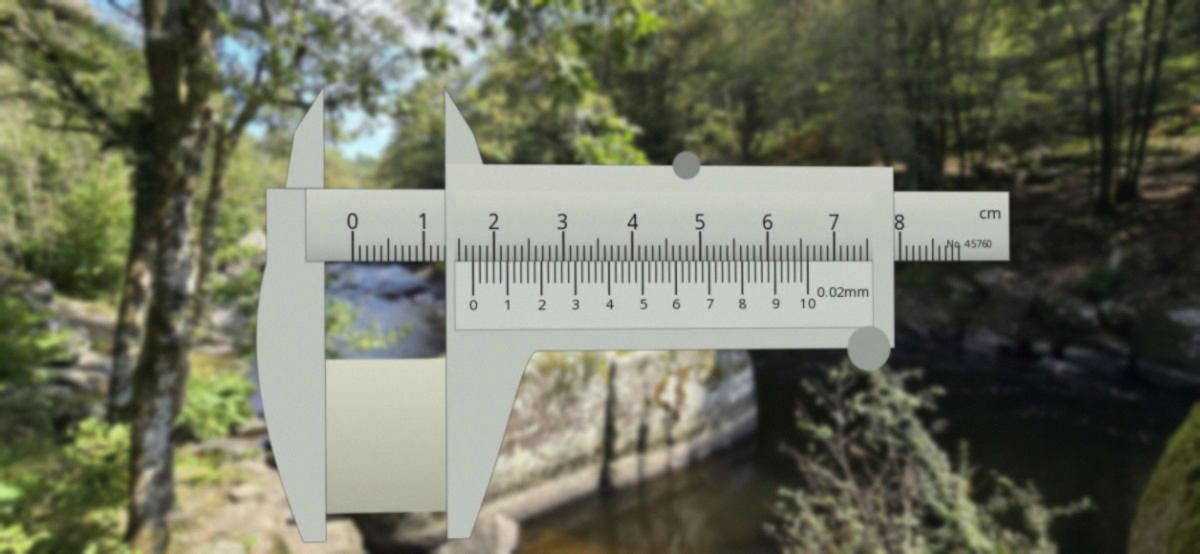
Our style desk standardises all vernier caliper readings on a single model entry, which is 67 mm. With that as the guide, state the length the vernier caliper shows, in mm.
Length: 17.0 mm
